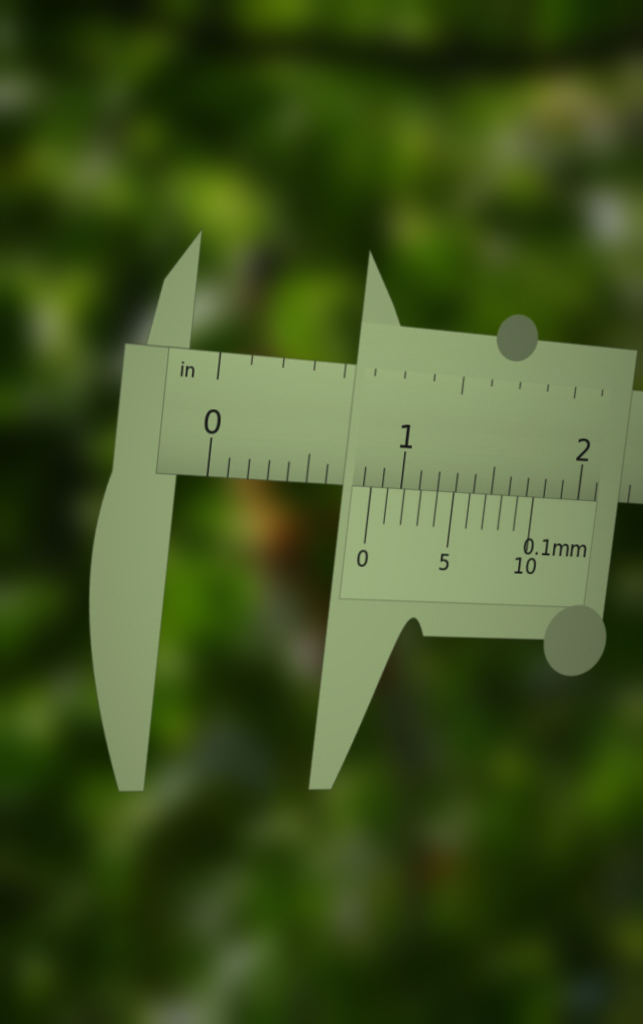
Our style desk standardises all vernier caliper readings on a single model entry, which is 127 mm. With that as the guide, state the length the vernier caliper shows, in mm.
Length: 8.4 mm
